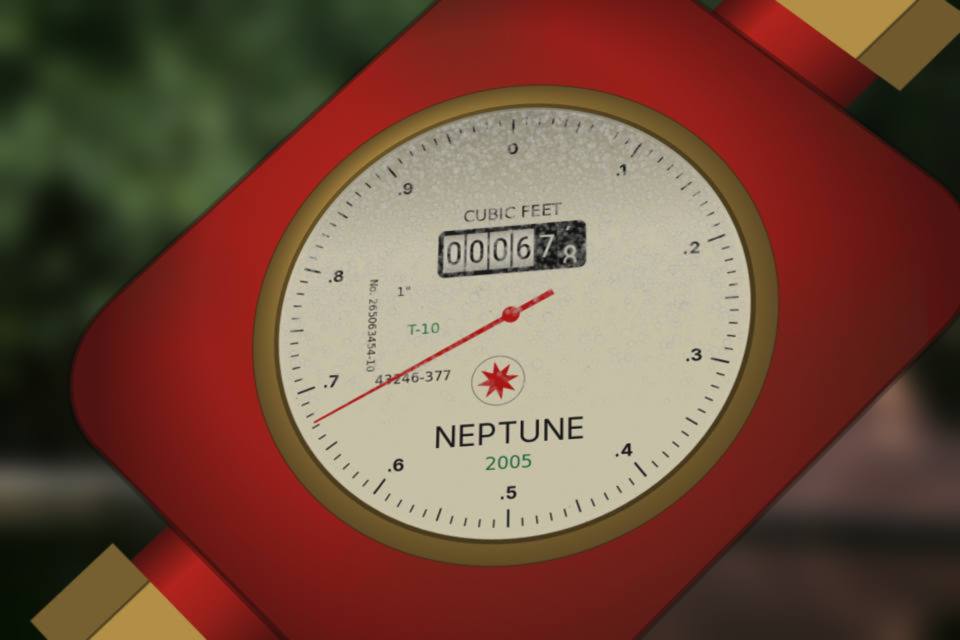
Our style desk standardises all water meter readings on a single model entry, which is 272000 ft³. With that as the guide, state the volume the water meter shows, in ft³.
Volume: 677.67 ft³
